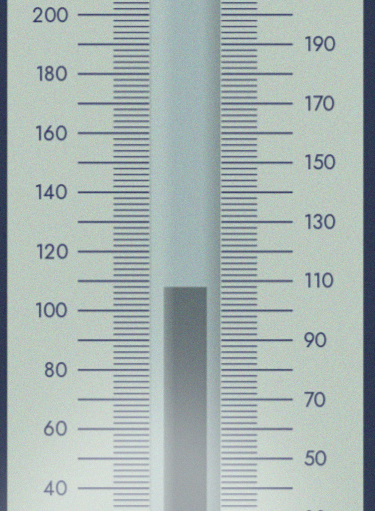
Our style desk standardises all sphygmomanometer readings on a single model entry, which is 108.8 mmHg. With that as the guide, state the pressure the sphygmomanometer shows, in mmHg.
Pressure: 108 mmHg
